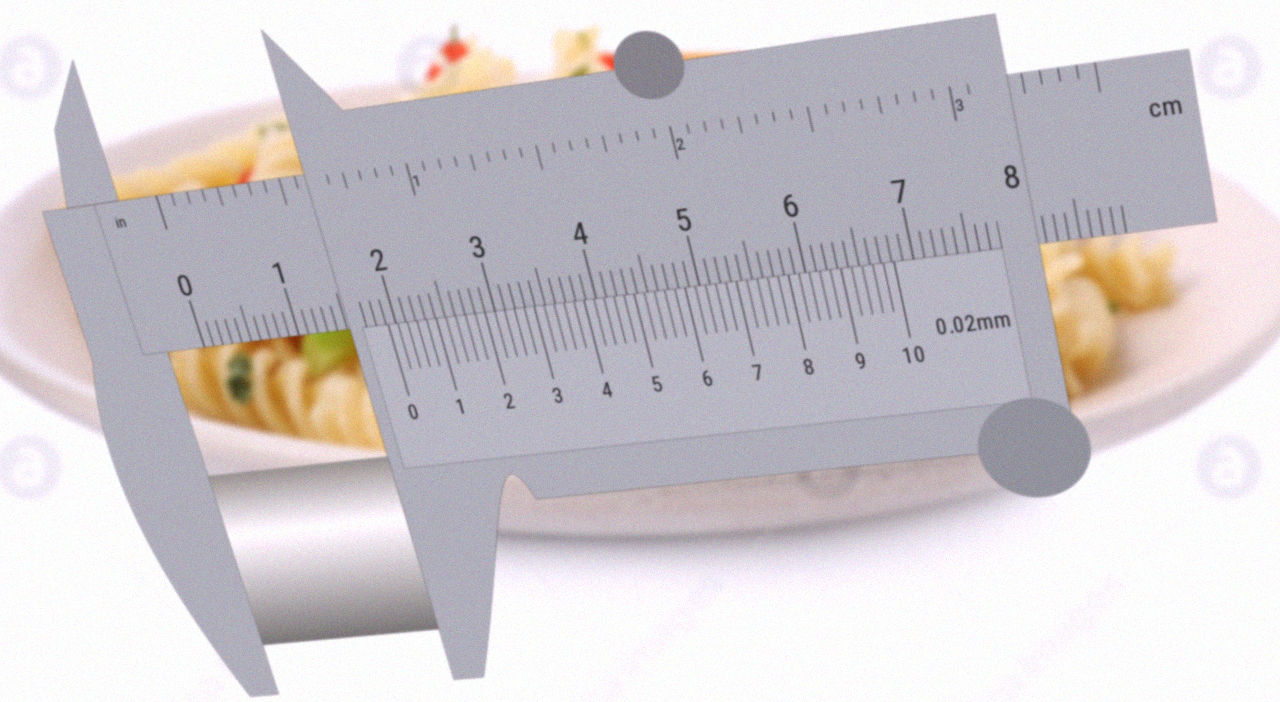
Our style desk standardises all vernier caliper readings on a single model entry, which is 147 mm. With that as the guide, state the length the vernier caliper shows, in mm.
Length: 19.2 mm
